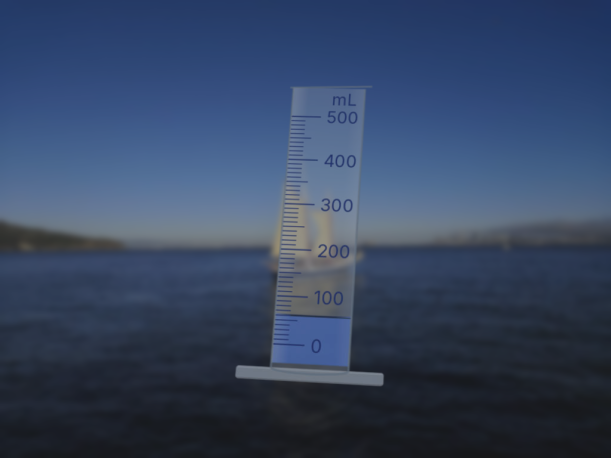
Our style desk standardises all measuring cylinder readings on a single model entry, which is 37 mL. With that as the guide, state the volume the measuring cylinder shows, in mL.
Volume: 60 mL
